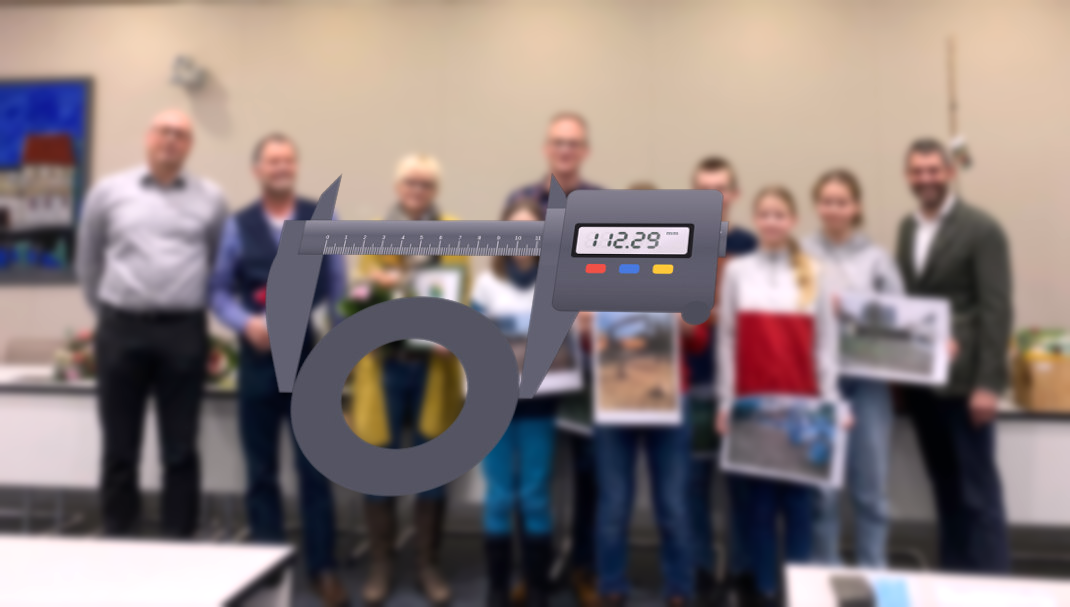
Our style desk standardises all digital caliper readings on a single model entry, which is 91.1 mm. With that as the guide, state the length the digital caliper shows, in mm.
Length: 112.29 mm
